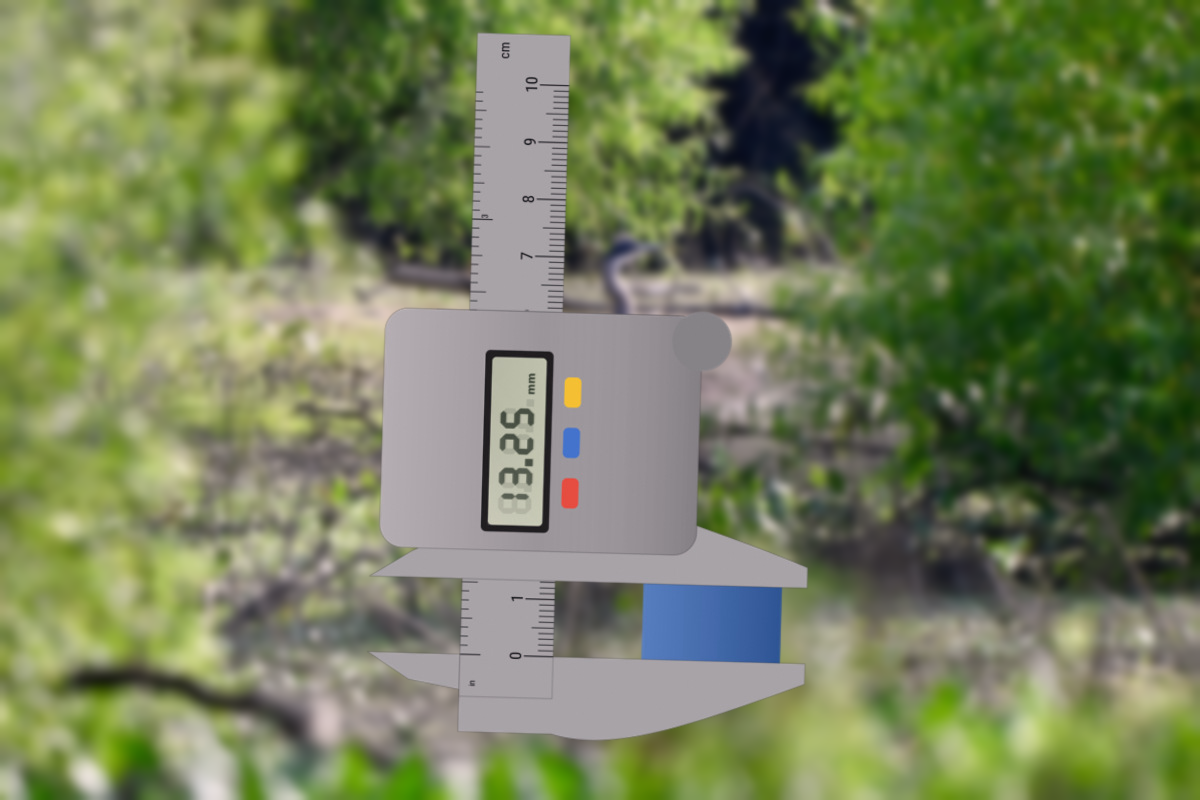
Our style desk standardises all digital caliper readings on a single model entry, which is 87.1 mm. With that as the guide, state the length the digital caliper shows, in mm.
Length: 13.25 mm
